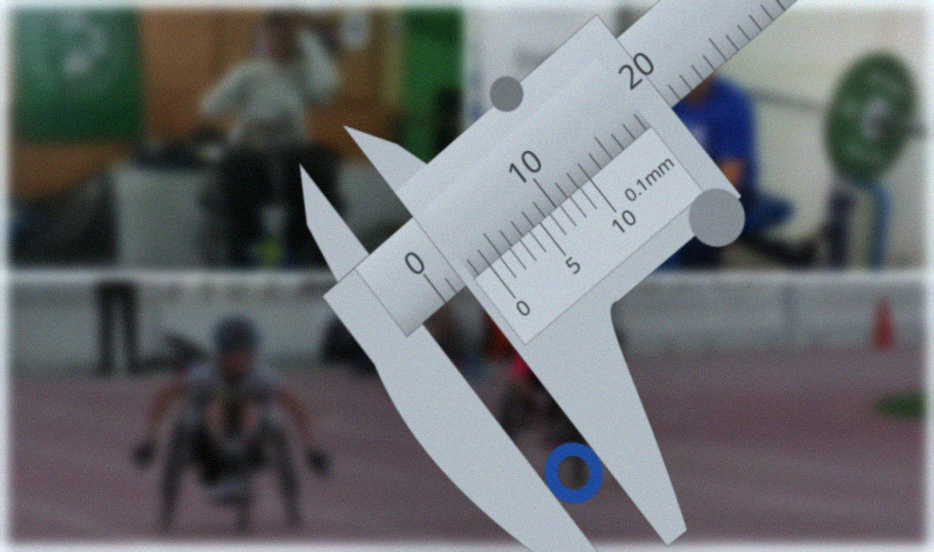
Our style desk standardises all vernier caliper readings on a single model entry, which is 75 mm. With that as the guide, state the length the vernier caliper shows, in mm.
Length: 4.0 mm
